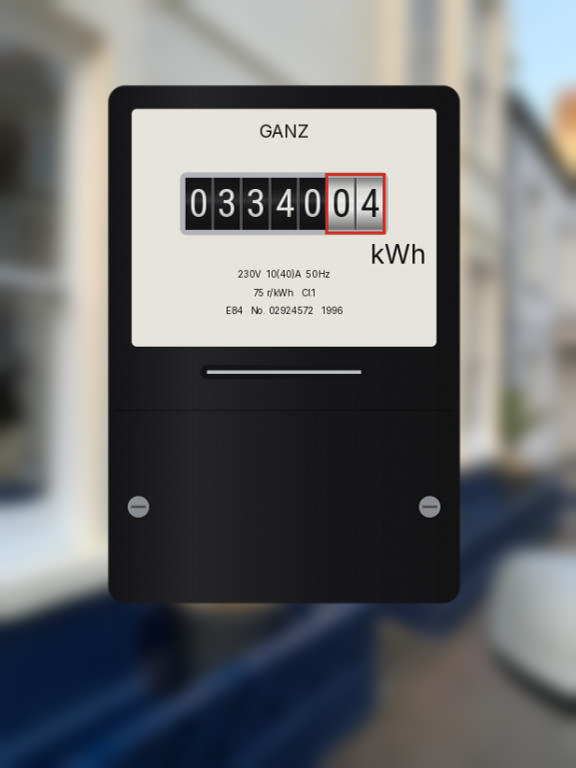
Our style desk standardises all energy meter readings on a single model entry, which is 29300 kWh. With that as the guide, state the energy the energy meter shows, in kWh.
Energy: 3340.04 kWh
